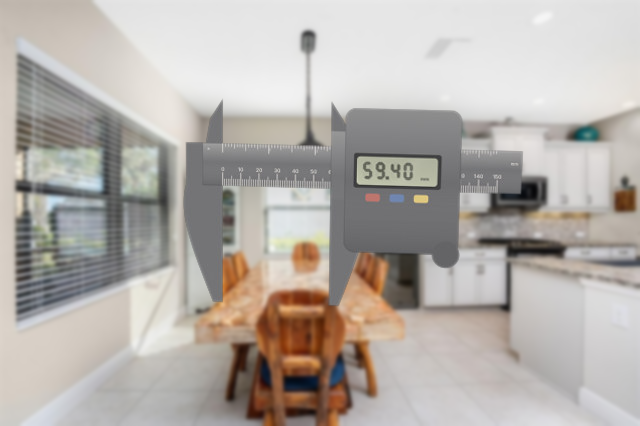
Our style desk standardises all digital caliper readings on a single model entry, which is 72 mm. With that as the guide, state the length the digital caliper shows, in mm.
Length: 59.40 mm
